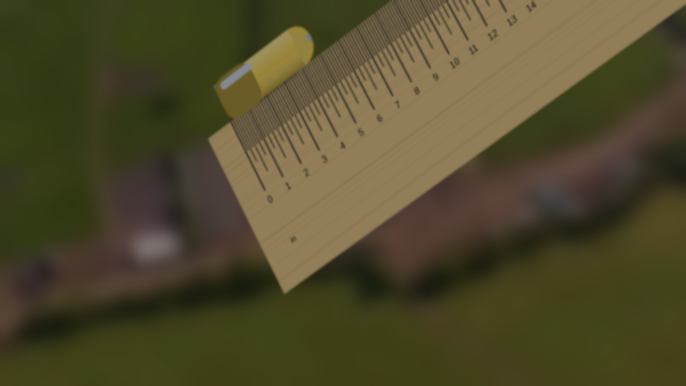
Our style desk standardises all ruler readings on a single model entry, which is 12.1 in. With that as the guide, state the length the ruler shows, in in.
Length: 5 in
